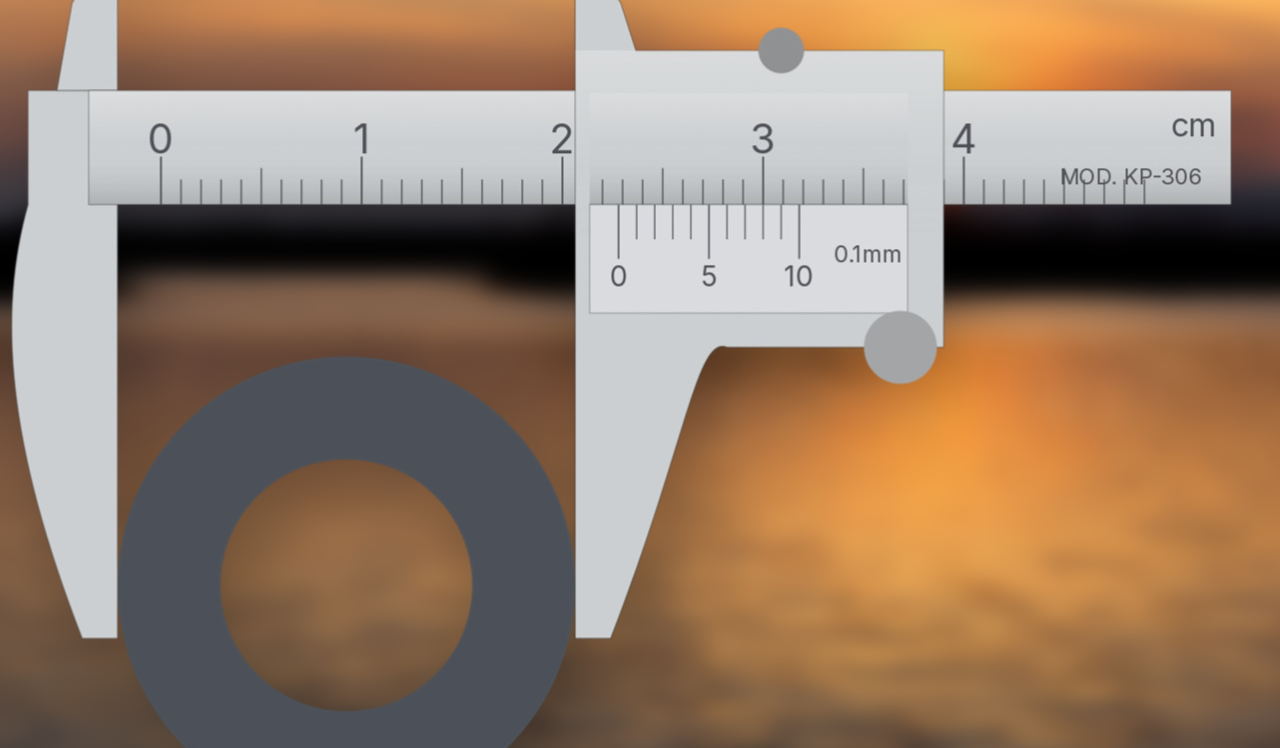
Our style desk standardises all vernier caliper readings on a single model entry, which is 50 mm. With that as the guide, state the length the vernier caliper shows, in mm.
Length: 22.8 mm
